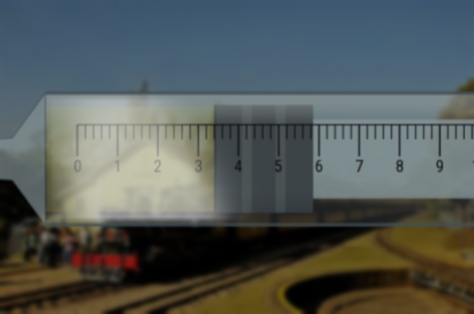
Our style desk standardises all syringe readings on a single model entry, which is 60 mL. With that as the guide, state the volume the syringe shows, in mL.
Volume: 3.4 mL
